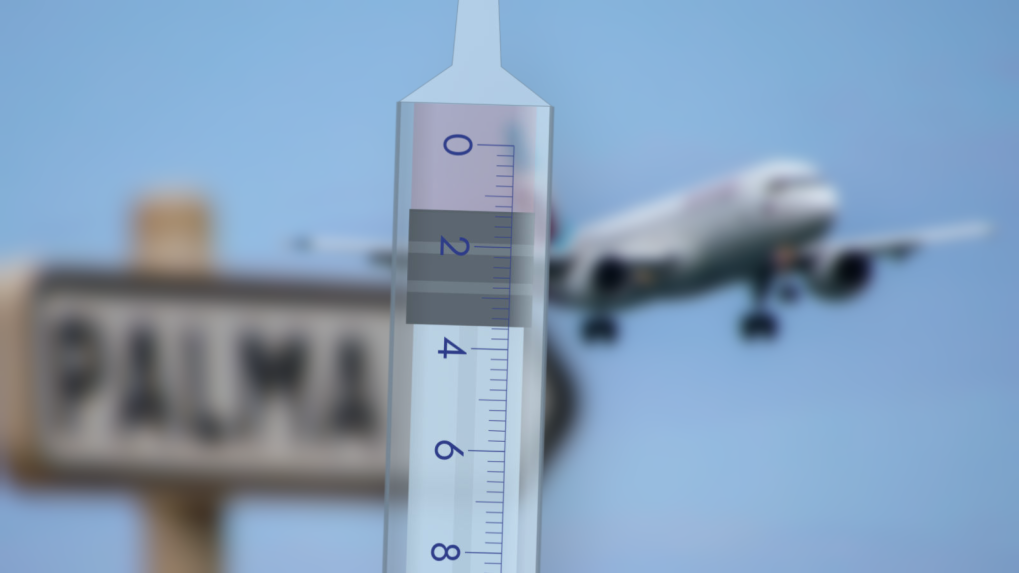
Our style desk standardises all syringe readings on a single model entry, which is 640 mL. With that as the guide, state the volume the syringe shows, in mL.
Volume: 1.3 mL
